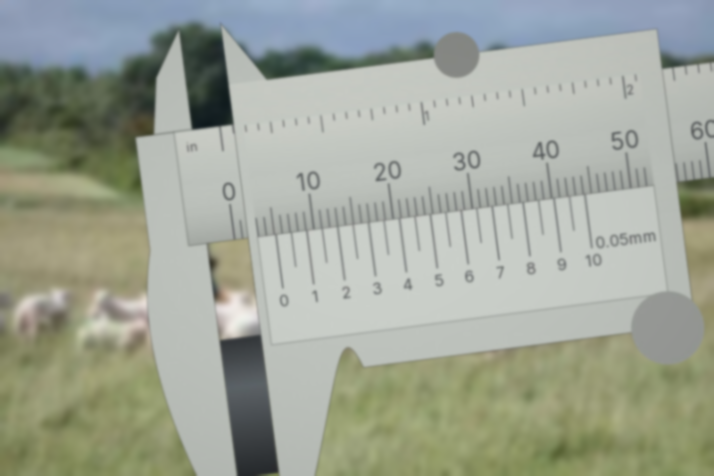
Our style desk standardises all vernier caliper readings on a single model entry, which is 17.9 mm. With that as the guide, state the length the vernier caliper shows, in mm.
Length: 5.2 mm
